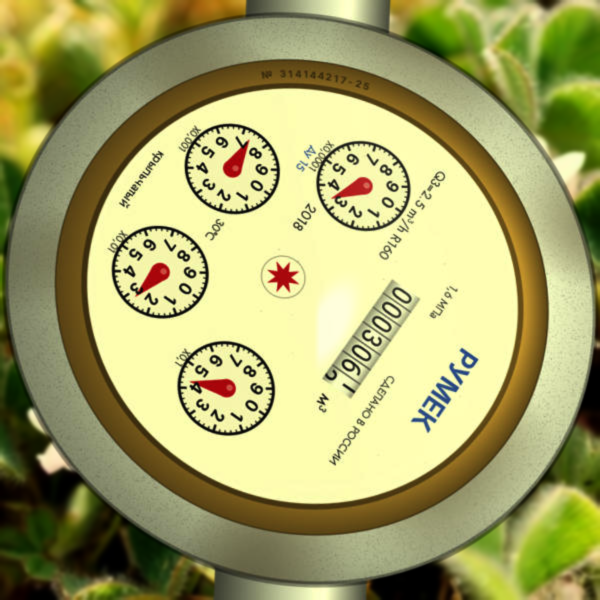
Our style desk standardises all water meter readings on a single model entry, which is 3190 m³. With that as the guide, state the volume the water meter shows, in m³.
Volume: 3061.4273 m³
